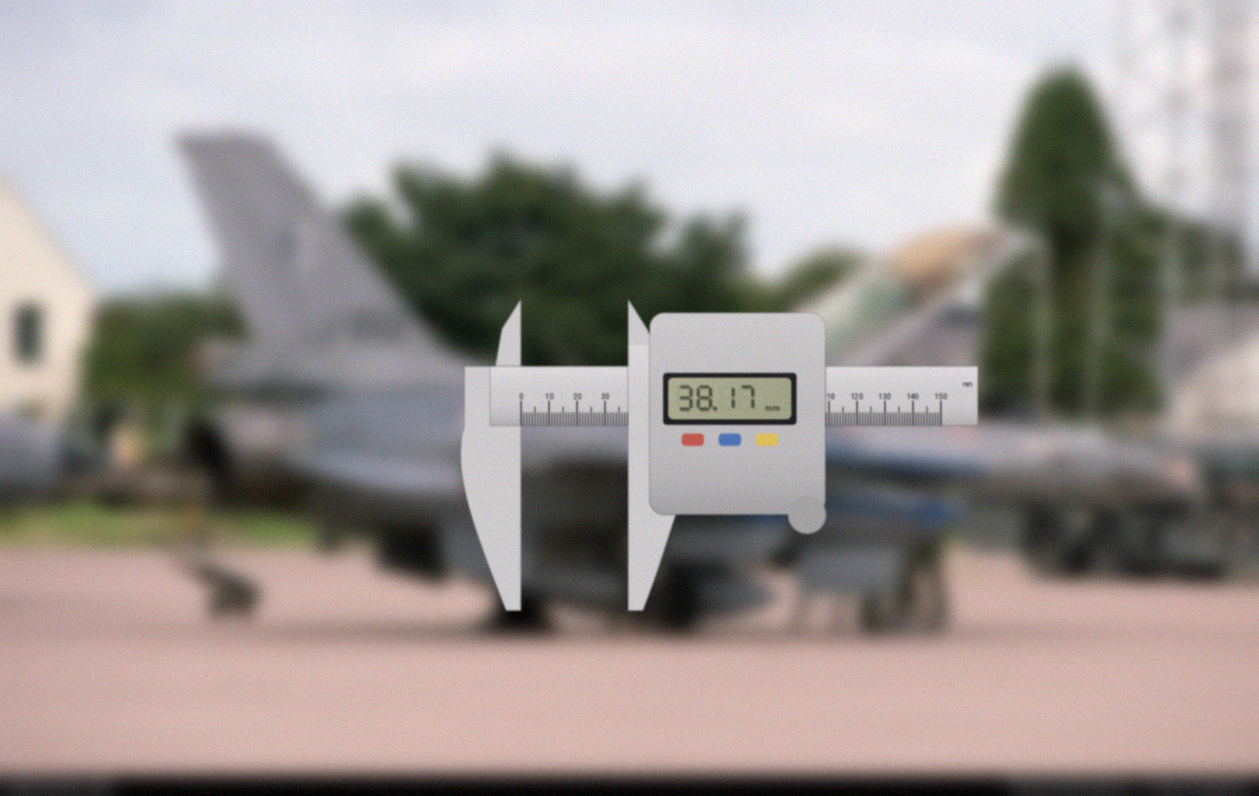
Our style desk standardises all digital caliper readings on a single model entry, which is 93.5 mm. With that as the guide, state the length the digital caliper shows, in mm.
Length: 38.17 mm
